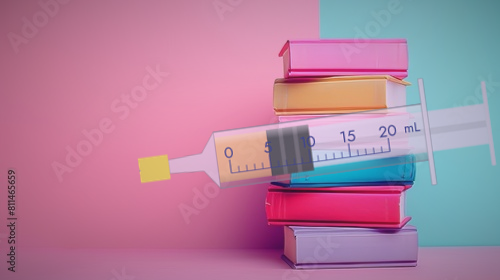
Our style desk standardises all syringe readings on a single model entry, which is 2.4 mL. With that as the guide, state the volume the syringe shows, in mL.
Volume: 5 mL
